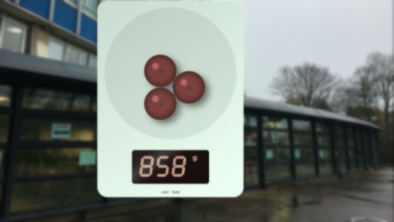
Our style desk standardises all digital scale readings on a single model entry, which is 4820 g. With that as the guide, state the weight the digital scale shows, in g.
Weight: 858 g
